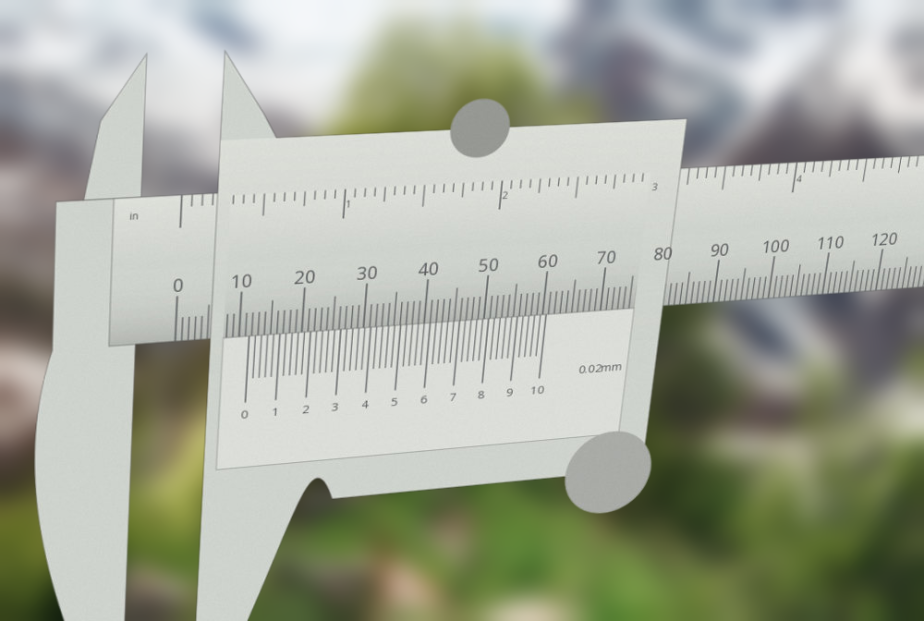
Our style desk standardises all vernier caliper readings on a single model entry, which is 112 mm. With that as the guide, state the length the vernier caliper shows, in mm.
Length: 11.6 mm
